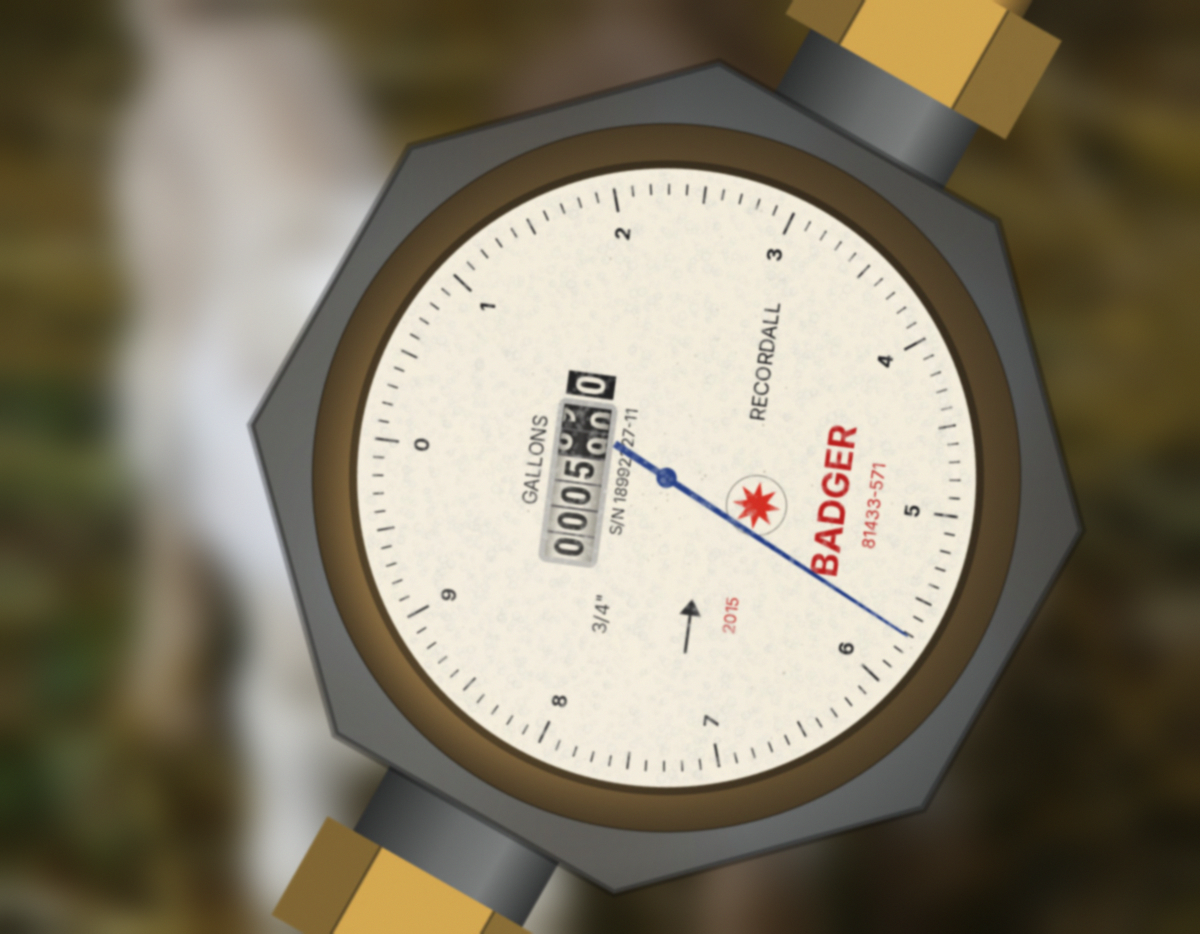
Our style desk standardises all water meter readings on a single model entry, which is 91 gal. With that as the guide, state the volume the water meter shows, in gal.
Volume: 5895.7 gal
